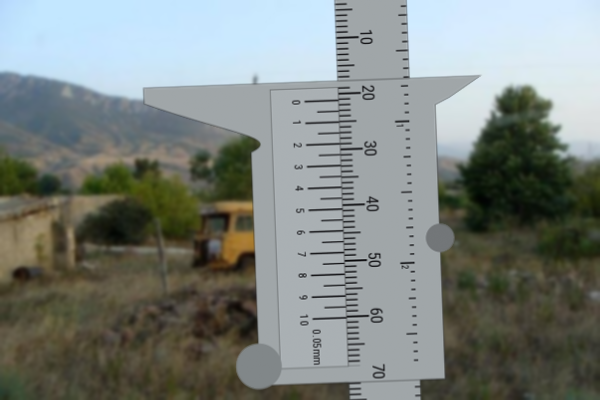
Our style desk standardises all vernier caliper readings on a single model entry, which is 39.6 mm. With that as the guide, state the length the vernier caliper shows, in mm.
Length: 21.2 mm
